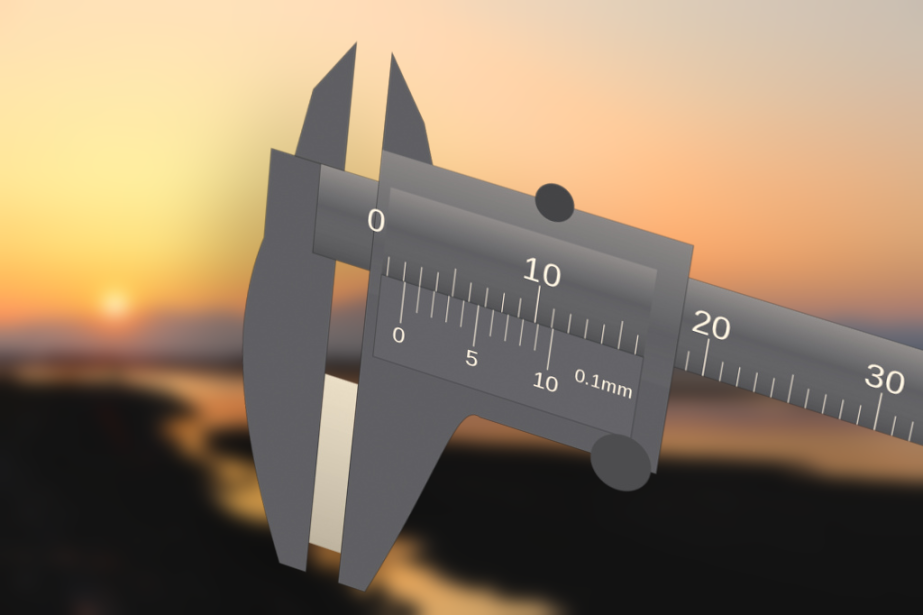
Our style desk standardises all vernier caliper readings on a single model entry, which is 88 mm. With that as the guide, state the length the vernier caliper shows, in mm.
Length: 2.1 mm
